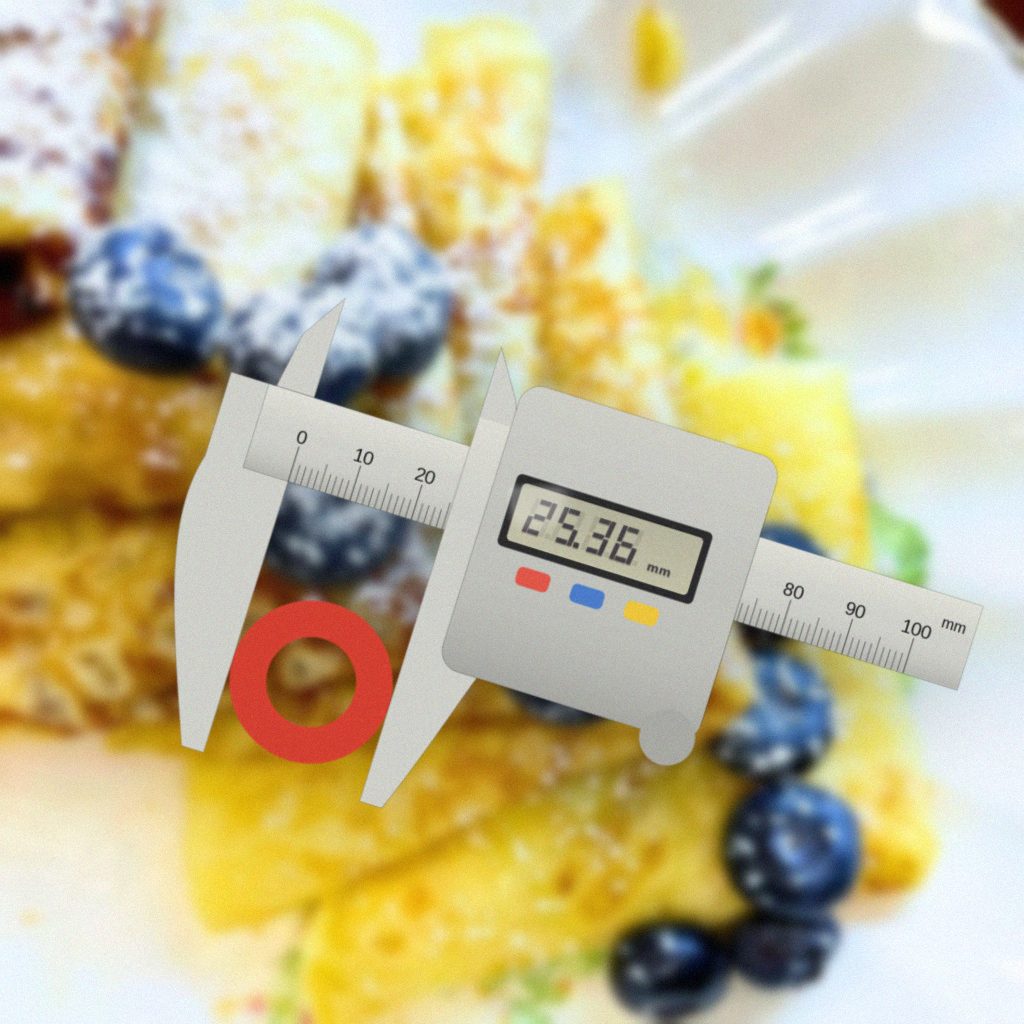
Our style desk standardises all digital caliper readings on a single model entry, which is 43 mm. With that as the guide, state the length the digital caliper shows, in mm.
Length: 25.36 mm
